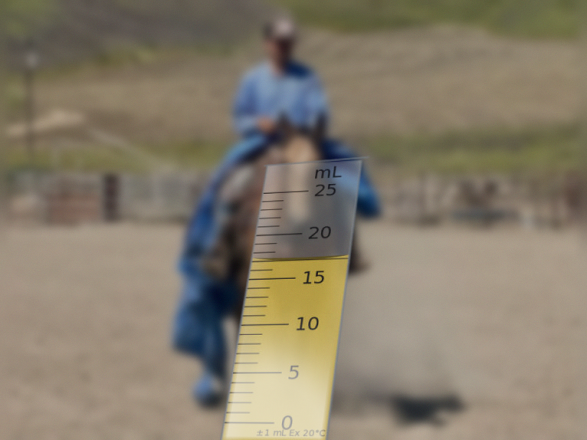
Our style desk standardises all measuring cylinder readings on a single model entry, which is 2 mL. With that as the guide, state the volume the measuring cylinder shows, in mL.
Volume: 17 mL
